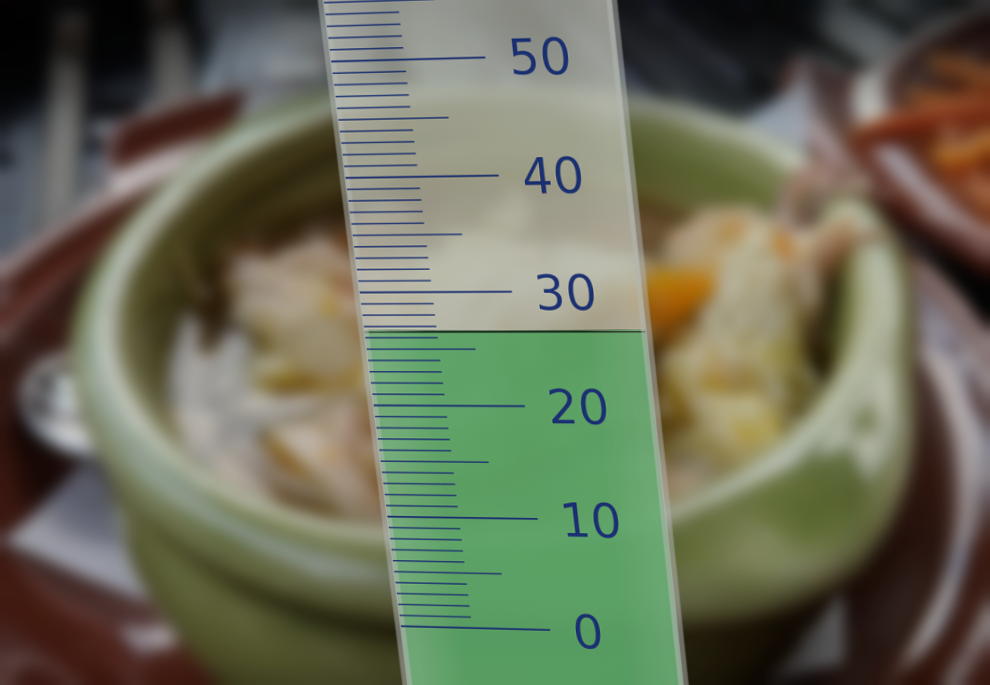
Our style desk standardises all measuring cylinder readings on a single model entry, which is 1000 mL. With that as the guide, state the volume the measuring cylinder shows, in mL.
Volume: 26.5 mL
